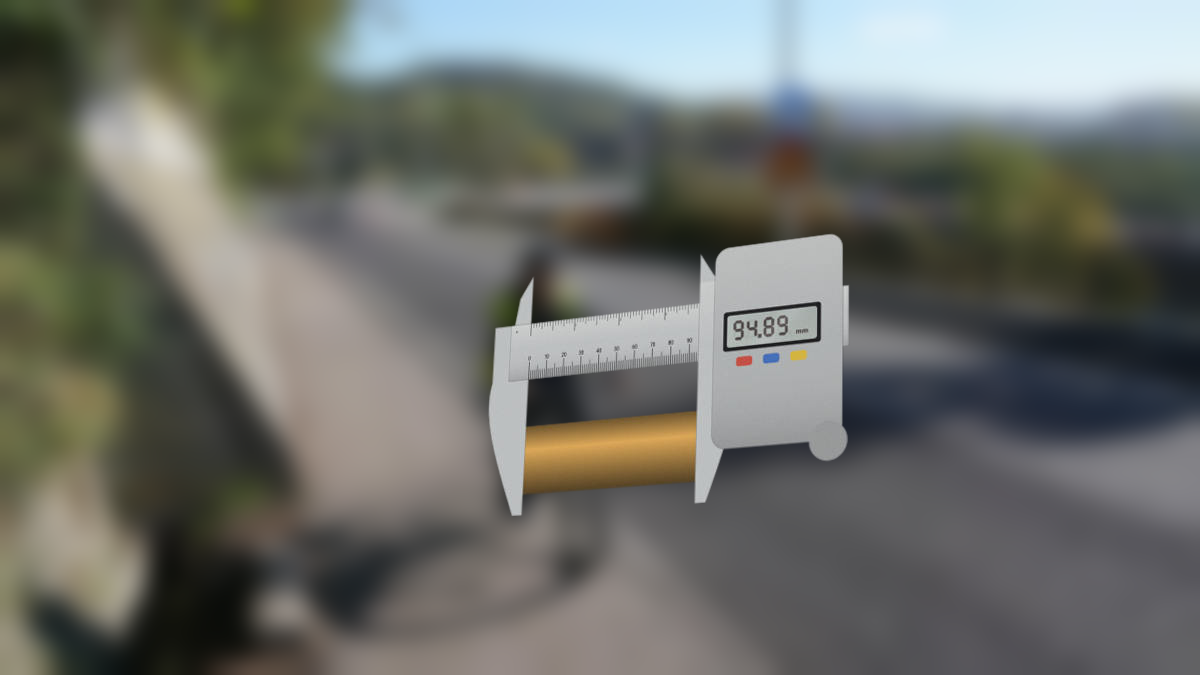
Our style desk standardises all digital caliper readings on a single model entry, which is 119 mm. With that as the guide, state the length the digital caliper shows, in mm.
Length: 94.89 mm
